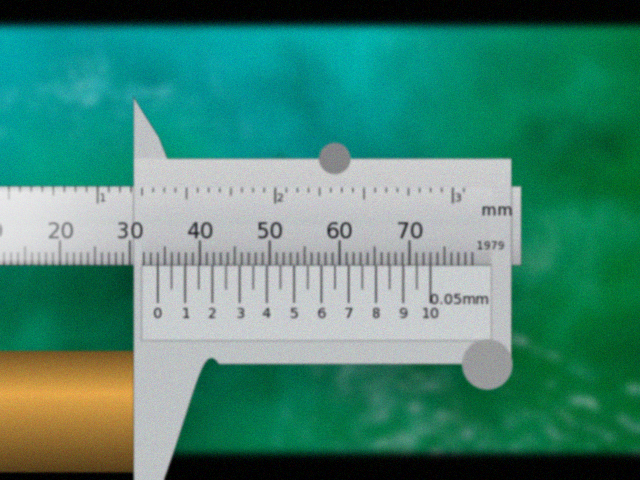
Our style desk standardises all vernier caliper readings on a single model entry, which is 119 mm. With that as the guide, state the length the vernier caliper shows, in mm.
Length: 34.0 mm
